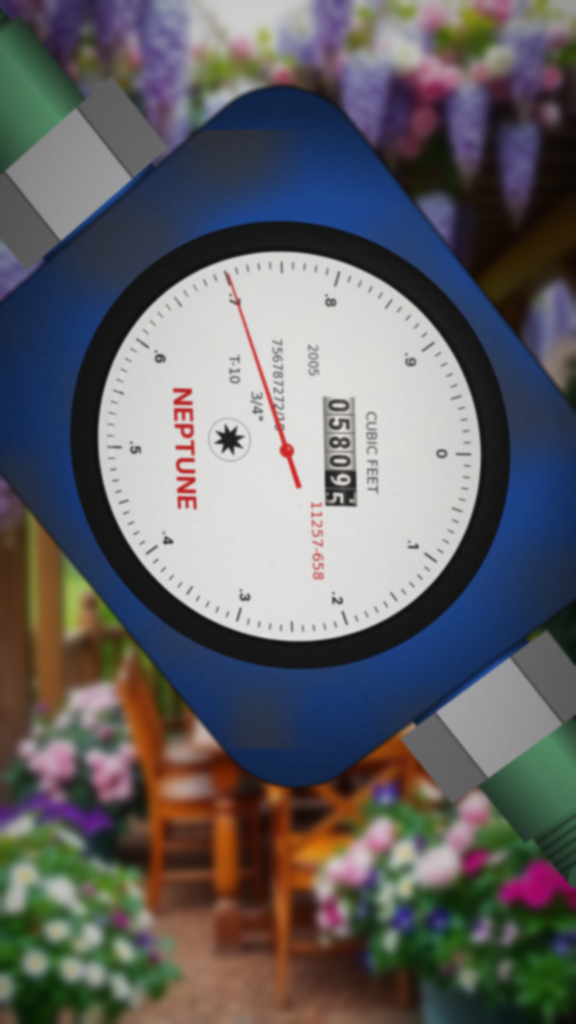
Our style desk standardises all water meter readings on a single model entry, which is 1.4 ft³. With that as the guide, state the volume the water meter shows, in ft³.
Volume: 58094.70 ft³
